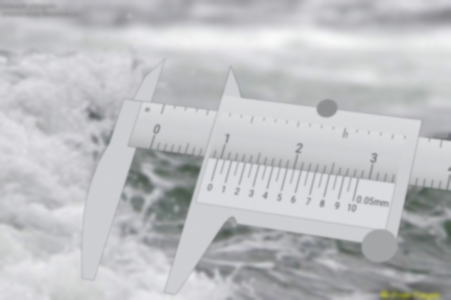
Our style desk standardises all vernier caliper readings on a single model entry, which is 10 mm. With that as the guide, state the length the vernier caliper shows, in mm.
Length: 9.6 mm
